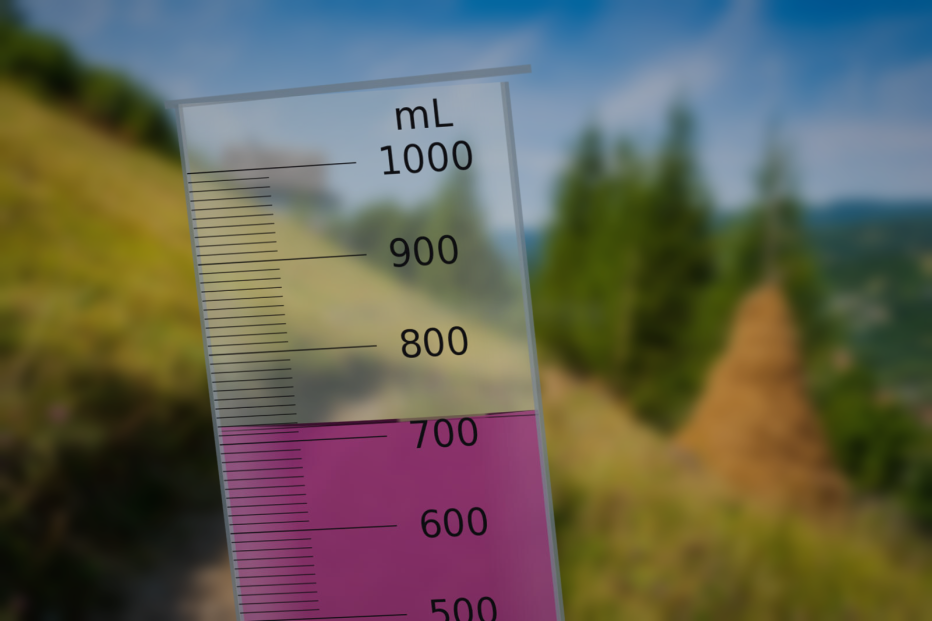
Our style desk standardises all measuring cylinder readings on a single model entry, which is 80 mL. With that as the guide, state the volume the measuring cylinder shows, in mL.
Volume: 715 mL
